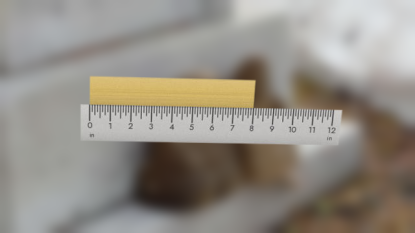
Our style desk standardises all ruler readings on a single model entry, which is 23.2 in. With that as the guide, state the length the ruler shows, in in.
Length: 8 in
